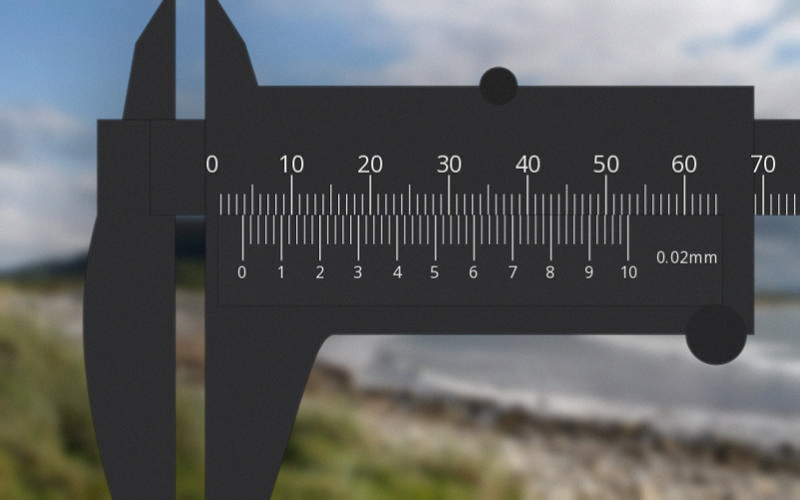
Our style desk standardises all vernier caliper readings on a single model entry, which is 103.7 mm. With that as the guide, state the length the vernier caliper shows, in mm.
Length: 3.8 mm
